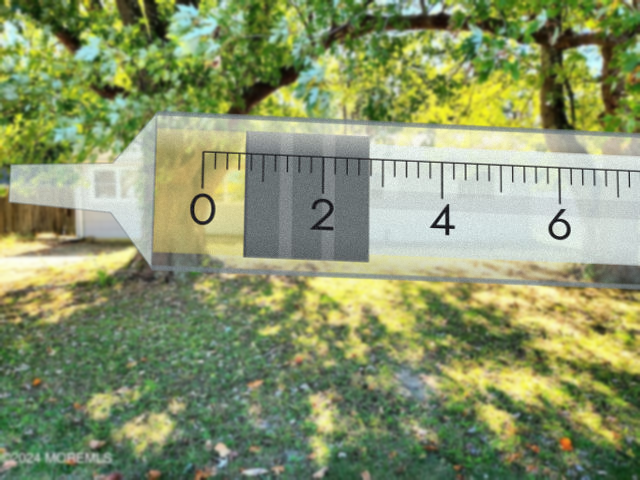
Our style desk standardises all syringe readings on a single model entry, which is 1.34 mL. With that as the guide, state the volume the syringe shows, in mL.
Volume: 0.7 mL
